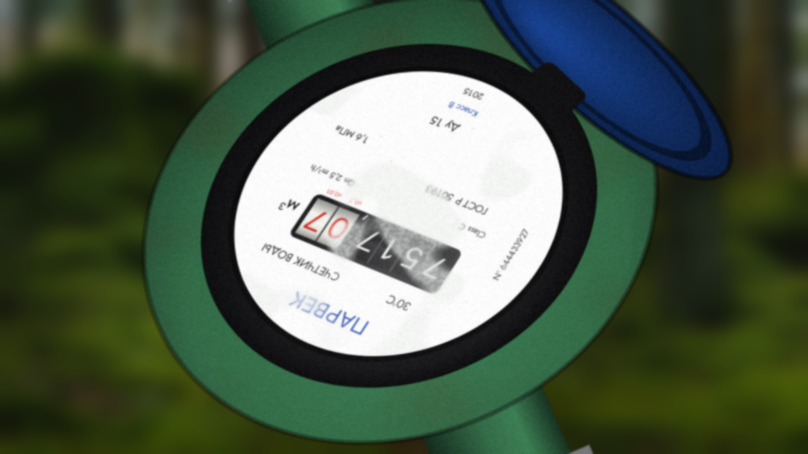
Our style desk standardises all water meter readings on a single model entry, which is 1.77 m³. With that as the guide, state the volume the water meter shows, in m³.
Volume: 7517.07 m³
